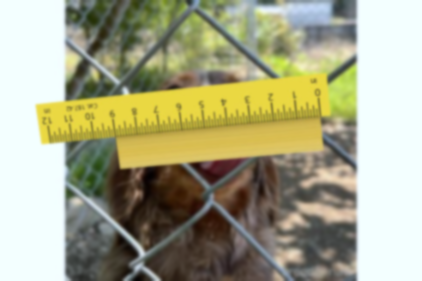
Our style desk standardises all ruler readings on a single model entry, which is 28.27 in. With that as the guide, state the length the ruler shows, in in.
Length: 9 in
